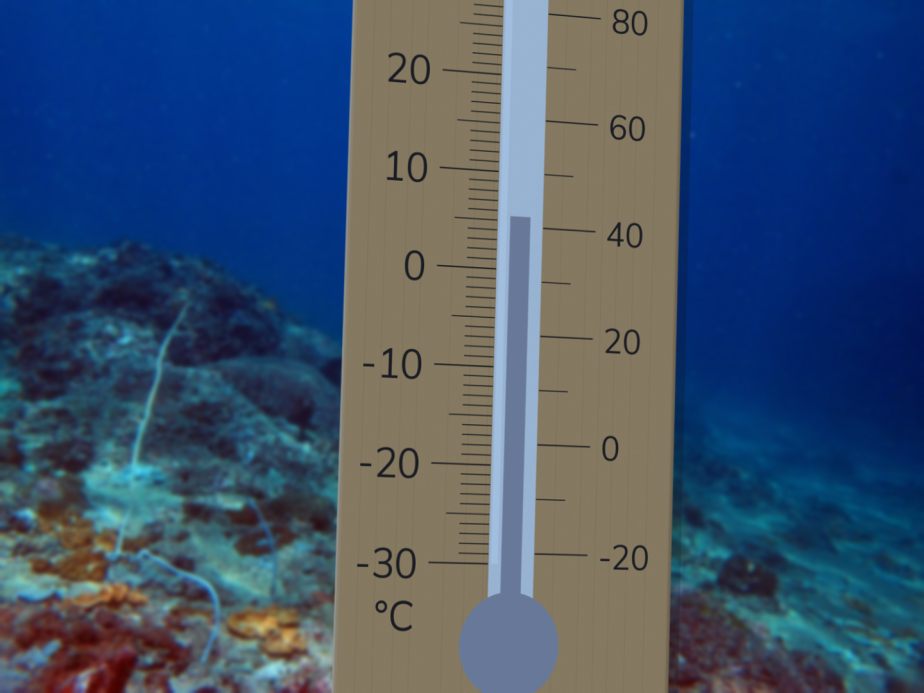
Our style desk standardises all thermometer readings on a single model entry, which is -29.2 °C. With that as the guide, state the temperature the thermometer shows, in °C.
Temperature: 5.5 °C
